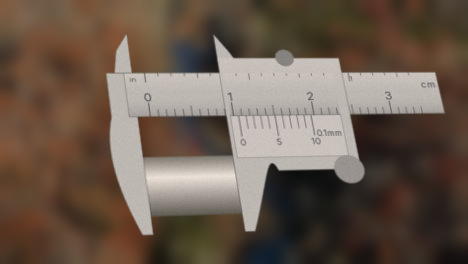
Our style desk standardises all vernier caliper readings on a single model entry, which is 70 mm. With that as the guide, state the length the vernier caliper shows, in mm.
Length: 10.6 mm
